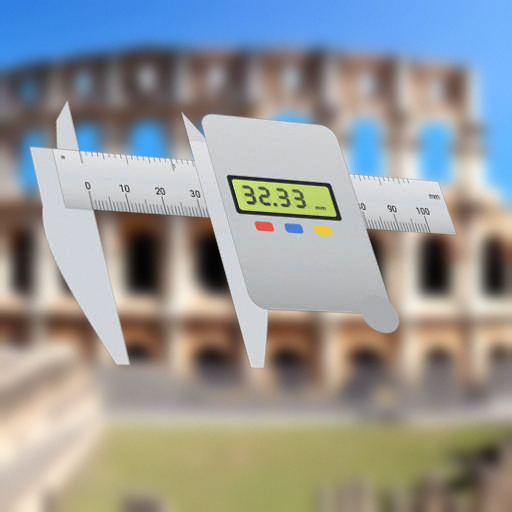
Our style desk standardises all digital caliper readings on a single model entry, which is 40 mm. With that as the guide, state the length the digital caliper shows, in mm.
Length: 32.33 mm
